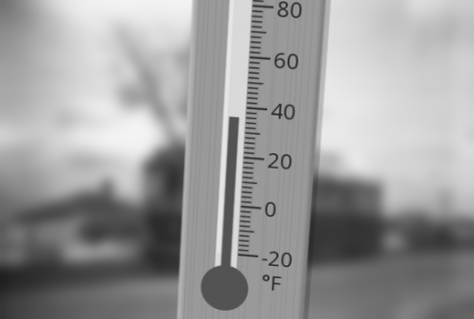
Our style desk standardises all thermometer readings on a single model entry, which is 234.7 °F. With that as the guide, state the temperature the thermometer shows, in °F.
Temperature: 36 °F
